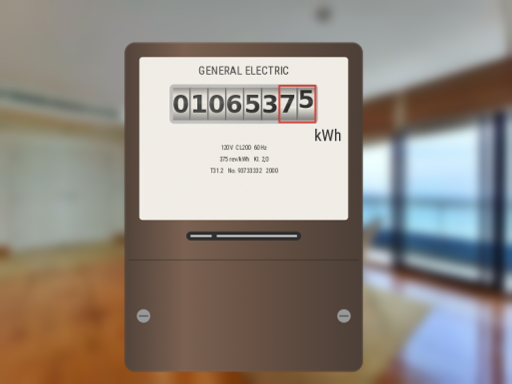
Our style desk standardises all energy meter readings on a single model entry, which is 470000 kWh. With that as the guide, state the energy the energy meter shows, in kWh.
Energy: 10653.75 kWh
